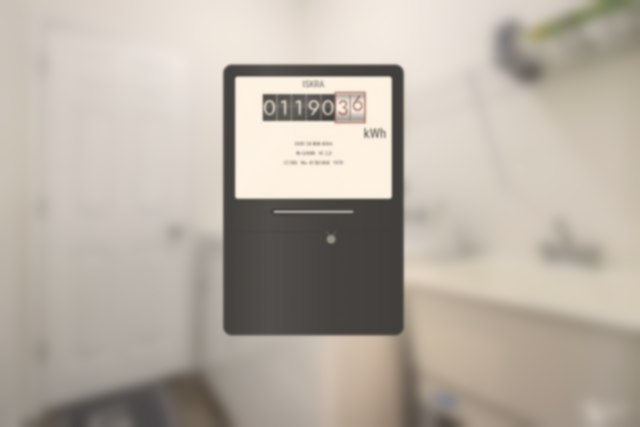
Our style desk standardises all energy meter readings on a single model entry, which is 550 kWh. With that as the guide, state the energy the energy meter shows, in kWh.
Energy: 1190.36 kWh
